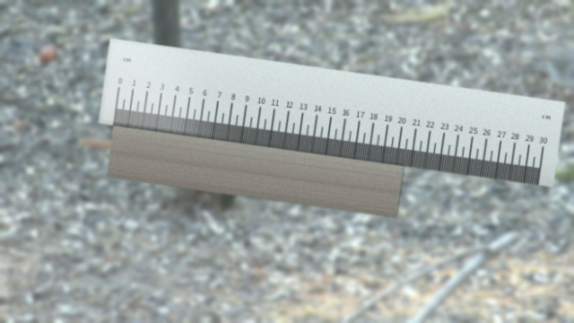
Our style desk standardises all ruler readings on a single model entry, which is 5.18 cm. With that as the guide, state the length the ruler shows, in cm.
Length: 20.5 cm
